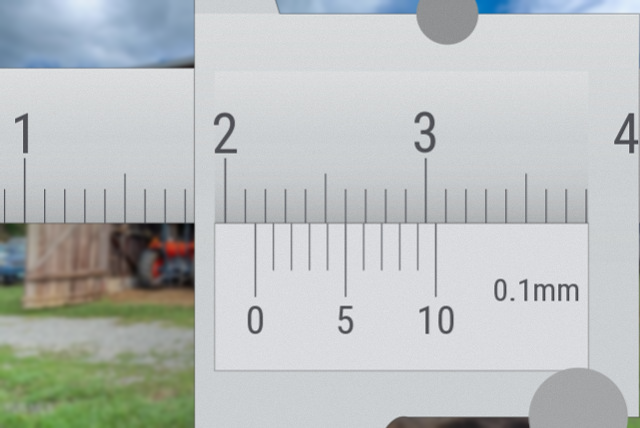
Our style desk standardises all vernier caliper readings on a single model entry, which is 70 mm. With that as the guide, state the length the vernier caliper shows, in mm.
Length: 21.5 mm
